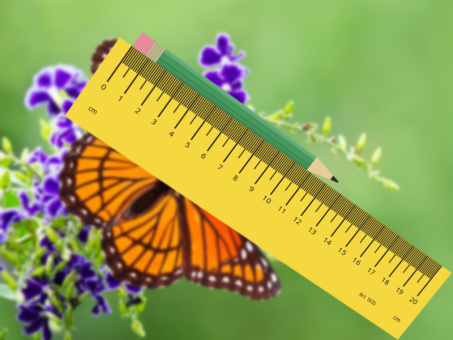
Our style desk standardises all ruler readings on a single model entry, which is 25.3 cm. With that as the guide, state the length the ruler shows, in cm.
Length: 12.5 cm
